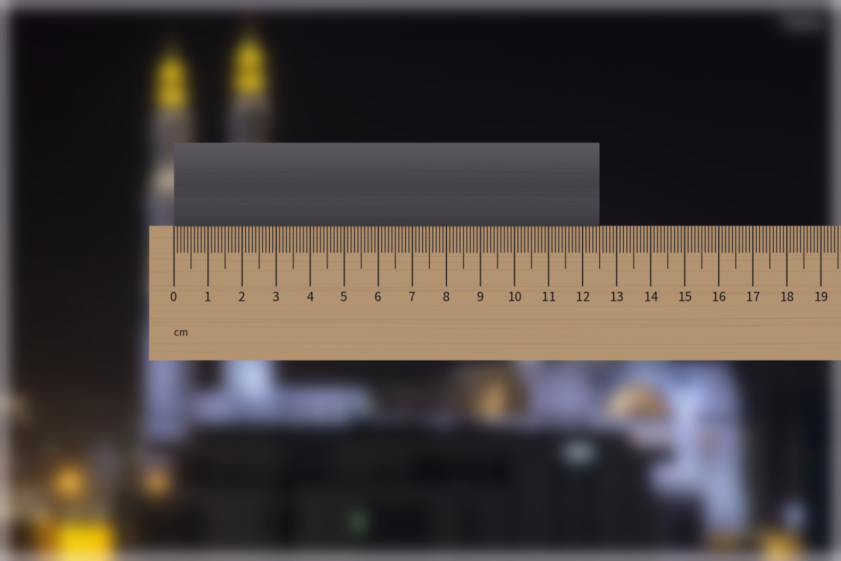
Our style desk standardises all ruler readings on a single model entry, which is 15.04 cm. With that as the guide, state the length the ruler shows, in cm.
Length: 12.5 cm
